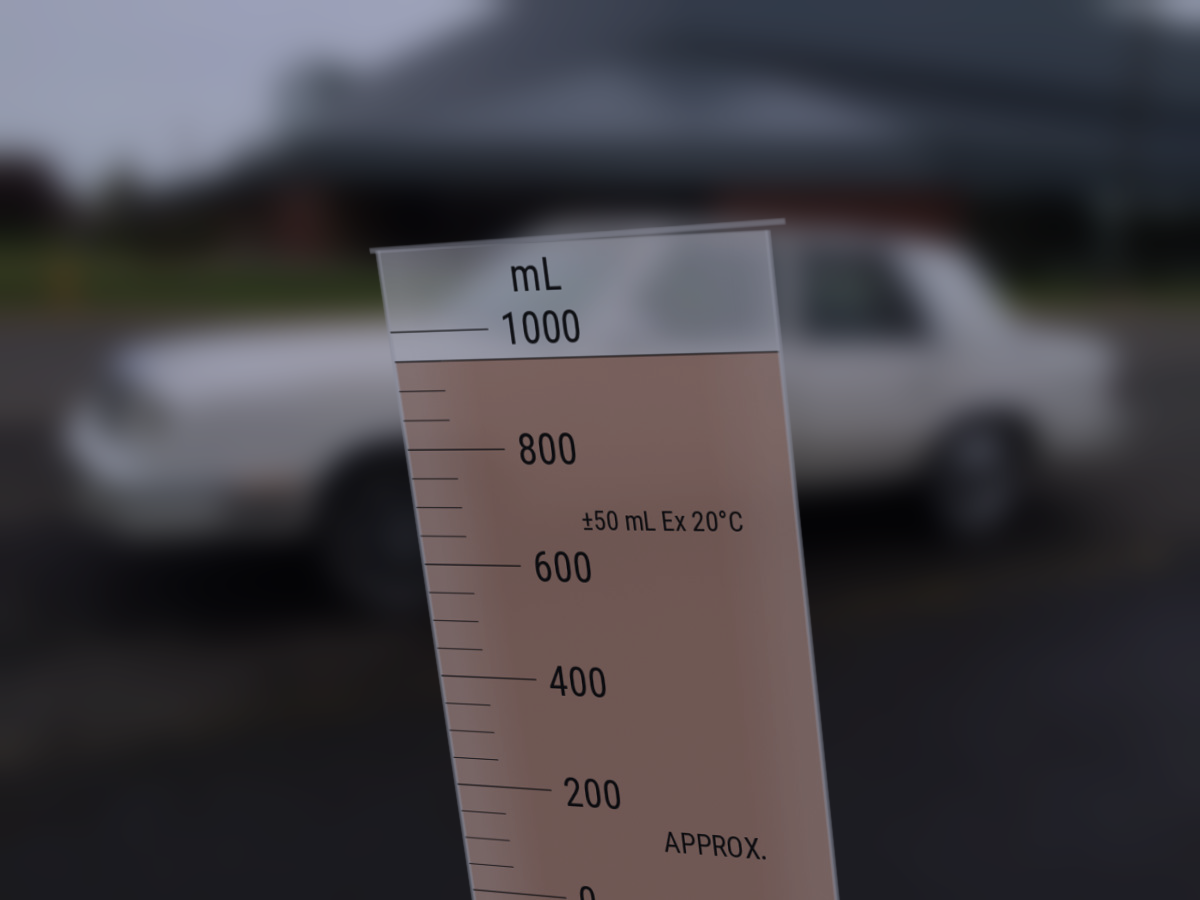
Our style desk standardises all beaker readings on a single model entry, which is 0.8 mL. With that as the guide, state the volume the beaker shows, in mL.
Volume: 950 mL
